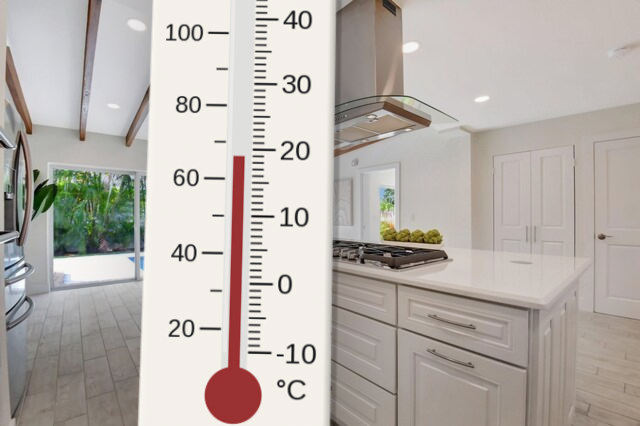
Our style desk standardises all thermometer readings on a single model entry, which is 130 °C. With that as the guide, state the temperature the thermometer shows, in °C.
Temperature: 19 °C
